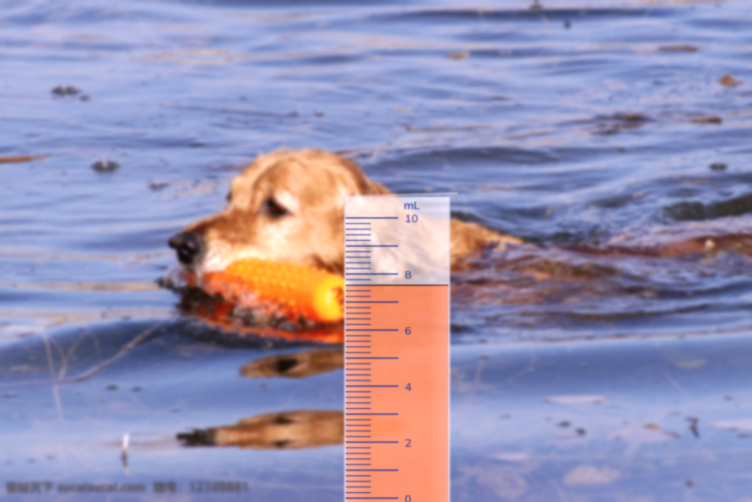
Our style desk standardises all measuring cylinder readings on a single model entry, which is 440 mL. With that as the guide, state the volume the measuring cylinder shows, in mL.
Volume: 7.6 mL
